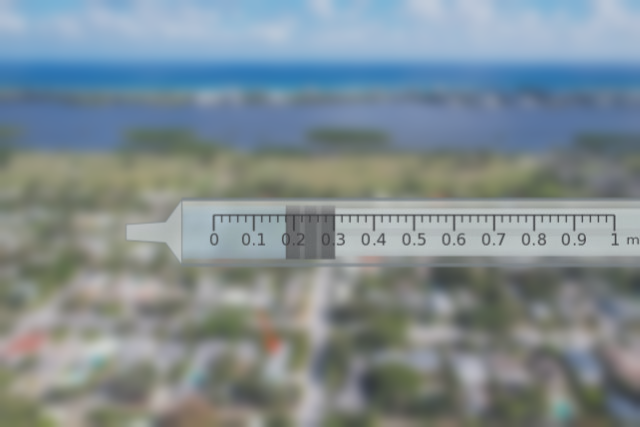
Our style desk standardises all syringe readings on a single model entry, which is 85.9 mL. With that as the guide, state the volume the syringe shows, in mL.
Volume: 0.18 mL
